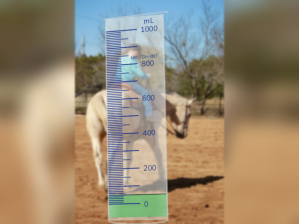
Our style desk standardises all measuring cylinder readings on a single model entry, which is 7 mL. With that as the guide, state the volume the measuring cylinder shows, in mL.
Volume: 50 mL
